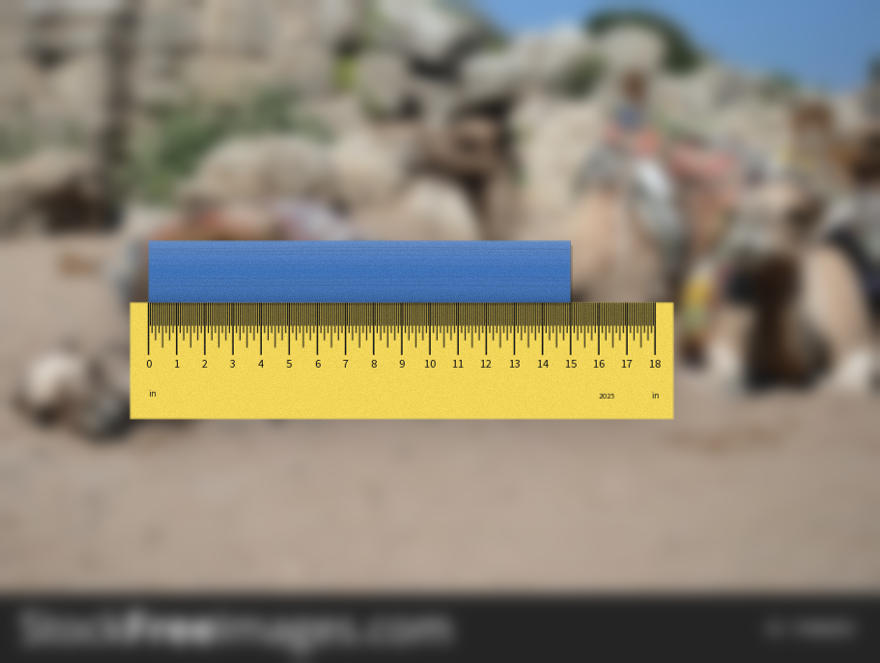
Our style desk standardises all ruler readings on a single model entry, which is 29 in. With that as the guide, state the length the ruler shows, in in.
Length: 15 in
